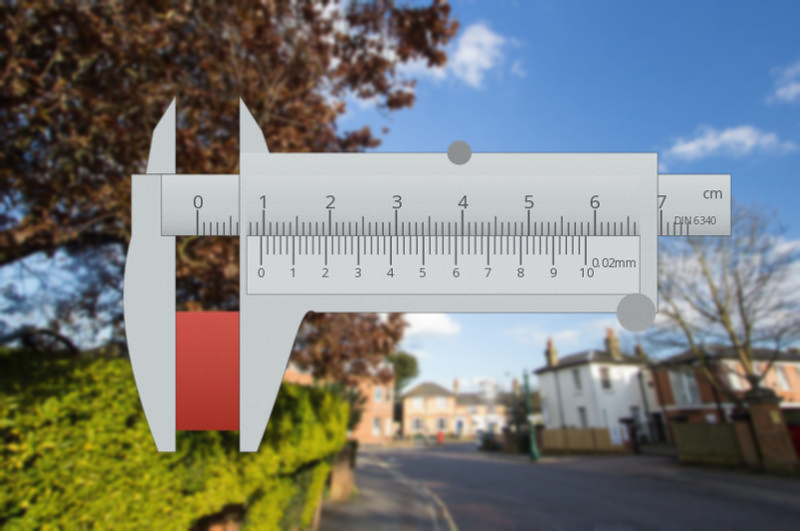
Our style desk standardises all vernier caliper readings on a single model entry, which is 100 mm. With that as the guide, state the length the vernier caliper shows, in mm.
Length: 9.6 mm
